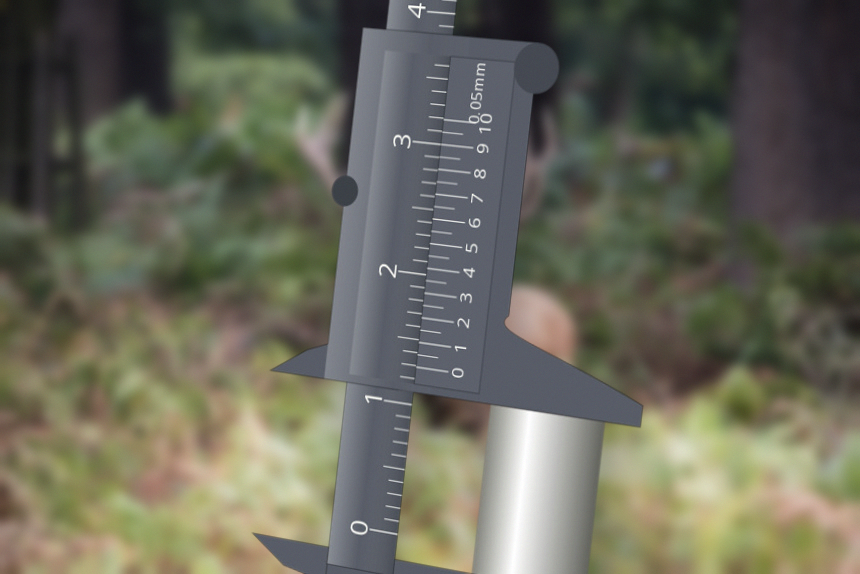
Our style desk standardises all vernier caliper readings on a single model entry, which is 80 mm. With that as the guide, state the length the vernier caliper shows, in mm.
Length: 12.9 mm
